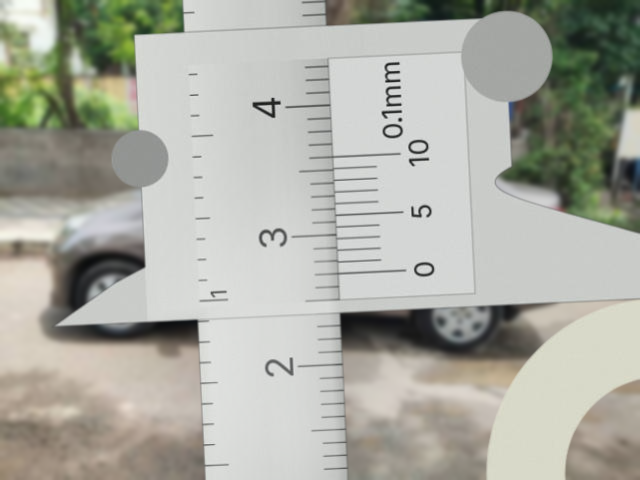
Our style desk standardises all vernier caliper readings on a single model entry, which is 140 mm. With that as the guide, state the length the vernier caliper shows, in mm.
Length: 27.0 mm
